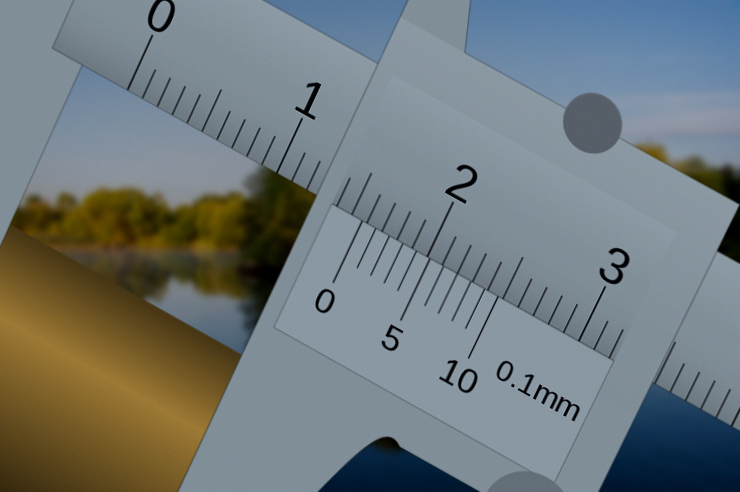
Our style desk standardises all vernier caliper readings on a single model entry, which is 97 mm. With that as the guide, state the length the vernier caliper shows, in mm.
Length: 15.7 mm
